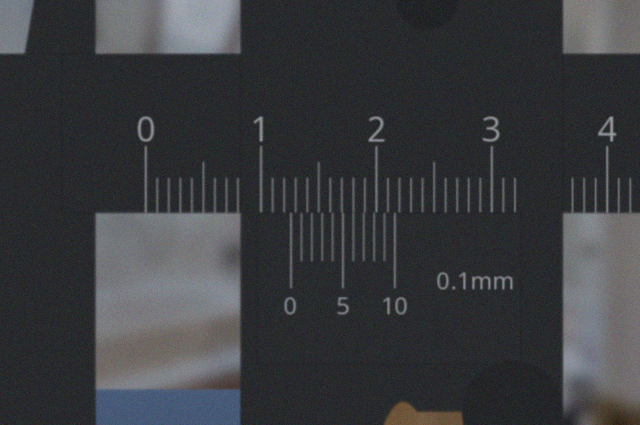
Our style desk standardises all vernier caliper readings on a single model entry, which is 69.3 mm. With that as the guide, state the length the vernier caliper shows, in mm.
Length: 12.6 mm
